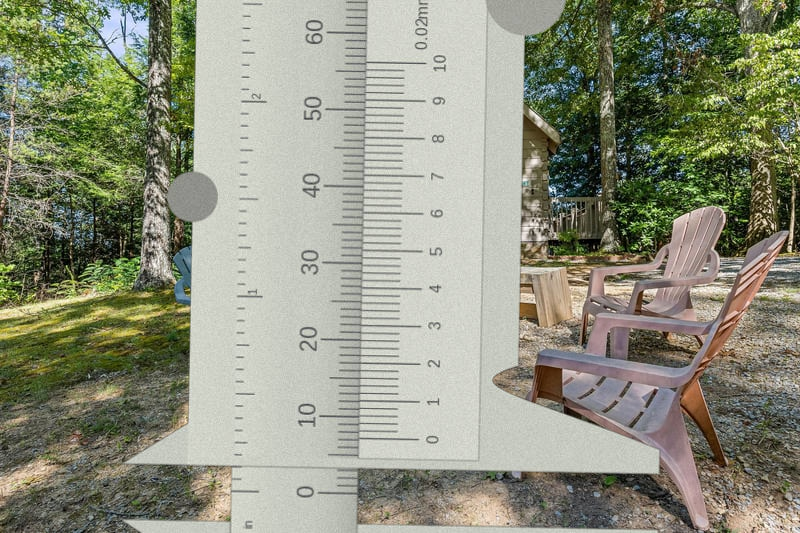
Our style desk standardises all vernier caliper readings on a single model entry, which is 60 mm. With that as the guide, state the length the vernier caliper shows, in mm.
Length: 7.2 mm
